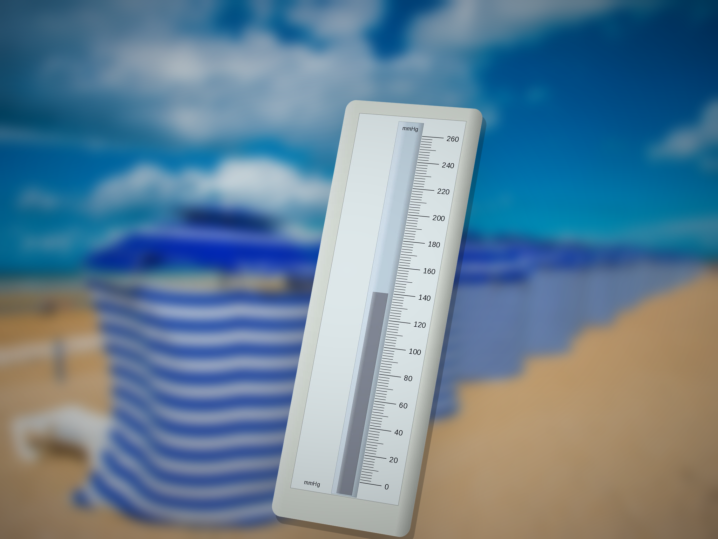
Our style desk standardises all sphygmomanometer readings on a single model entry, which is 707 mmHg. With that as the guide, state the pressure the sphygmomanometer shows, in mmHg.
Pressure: 140 mmHg
